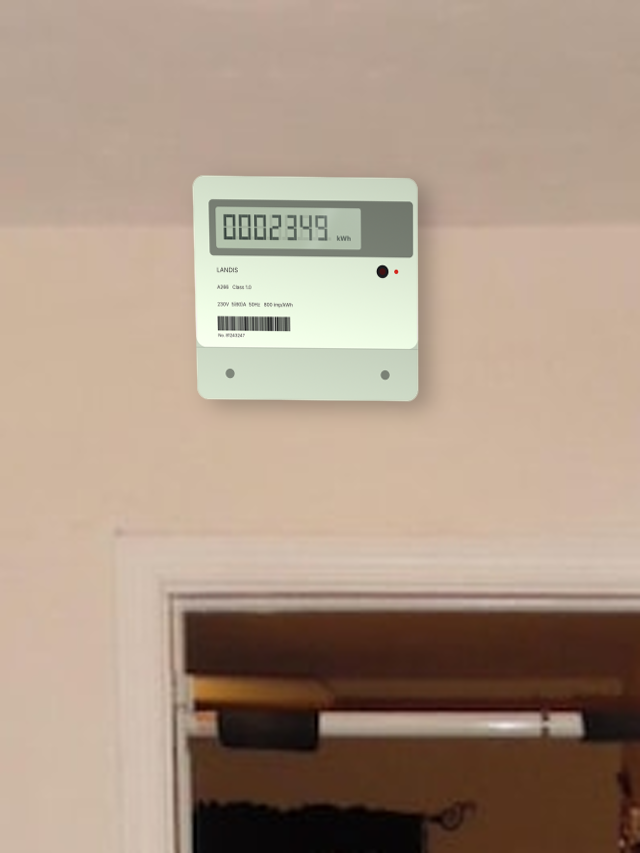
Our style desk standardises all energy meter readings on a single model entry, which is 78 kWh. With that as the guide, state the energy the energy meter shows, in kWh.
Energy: 2349 kWh
